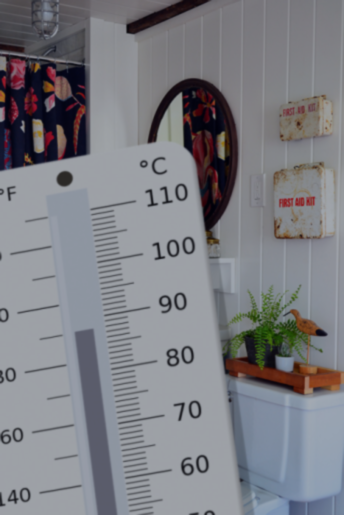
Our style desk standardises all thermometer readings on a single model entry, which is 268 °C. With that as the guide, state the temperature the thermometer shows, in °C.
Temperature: 88 °C
